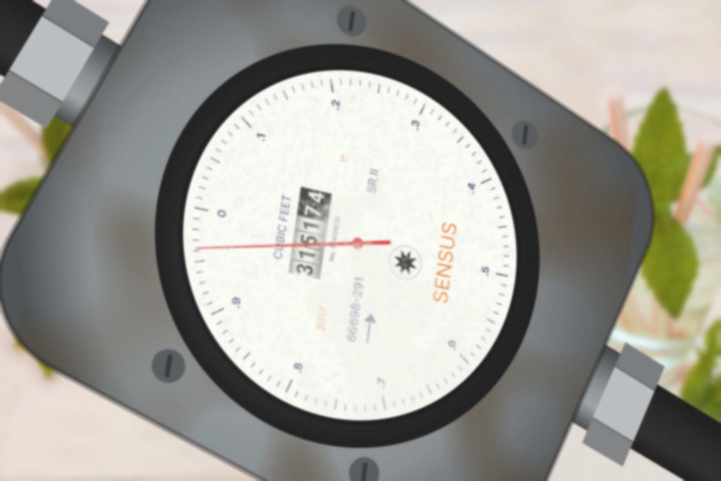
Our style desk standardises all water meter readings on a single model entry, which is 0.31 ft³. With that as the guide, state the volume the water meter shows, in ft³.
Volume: 315173.96 ft³
